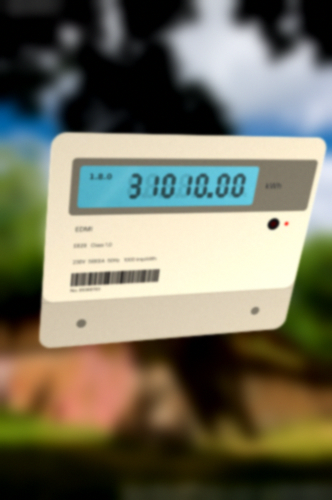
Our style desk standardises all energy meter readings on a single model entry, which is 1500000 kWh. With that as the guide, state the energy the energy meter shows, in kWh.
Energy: 31010.00 kWh
